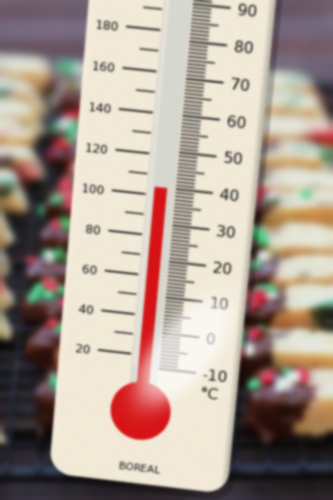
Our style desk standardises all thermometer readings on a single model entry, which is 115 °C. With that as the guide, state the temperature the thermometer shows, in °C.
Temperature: 40 °C
